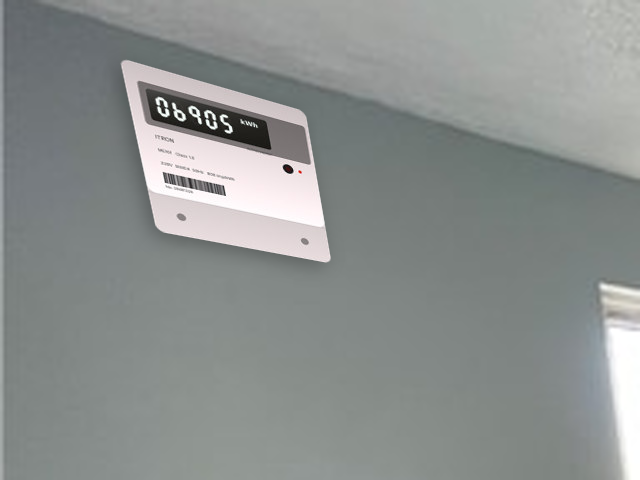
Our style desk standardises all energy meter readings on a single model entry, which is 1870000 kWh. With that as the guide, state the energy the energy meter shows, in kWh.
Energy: 6905 kWh
